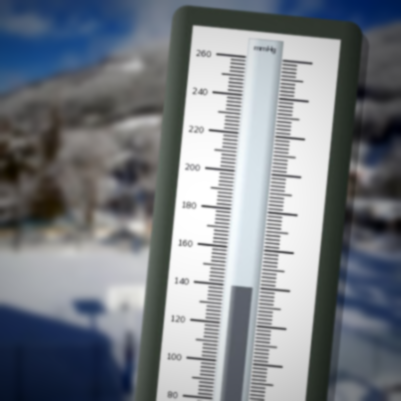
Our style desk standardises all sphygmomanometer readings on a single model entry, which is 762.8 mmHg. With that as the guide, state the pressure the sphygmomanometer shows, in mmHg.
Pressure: 140 mmHg
